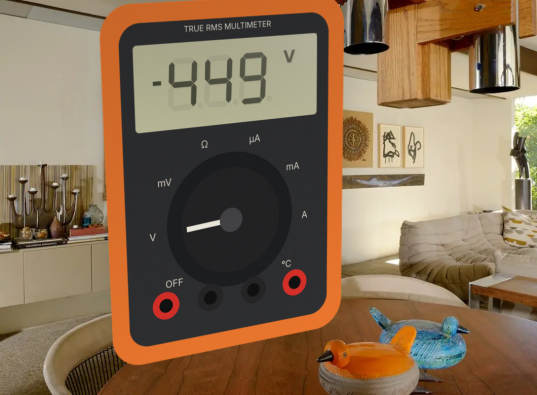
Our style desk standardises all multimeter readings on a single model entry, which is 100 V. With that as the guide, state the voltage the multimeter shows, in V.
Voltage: -449 V
